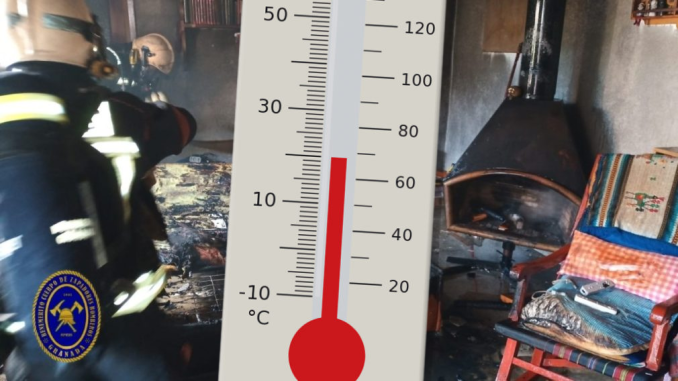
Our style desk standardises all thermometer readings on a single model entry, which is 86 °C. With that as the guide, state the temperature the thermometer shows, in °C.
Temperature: 20 °C
